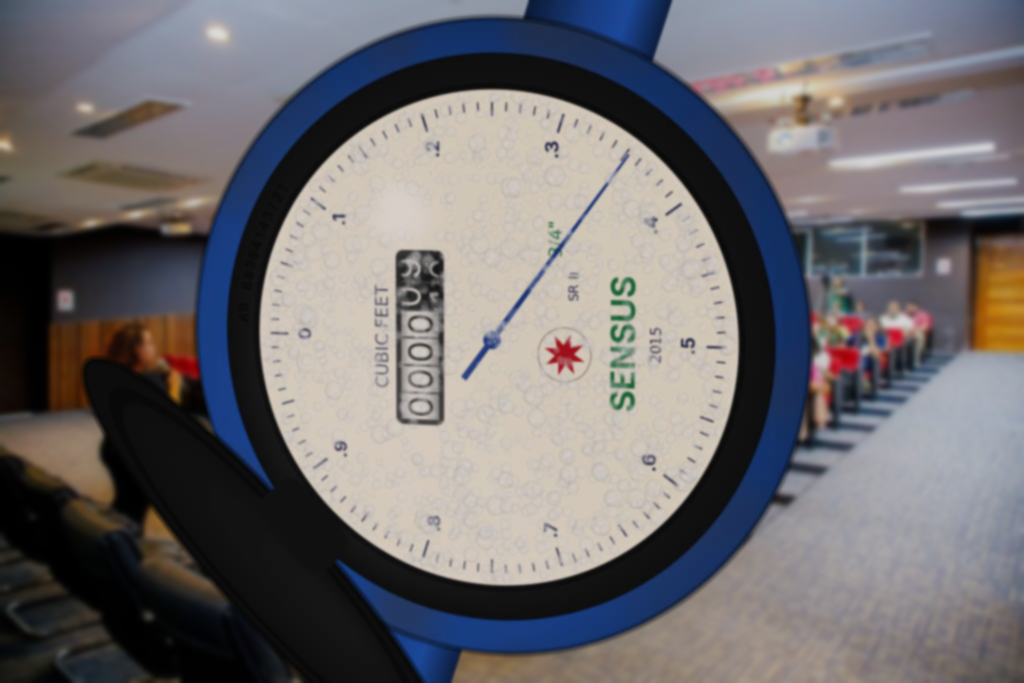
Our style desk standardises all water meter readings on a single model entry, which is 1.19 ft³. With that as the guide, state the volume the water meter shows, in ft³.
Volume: 9.35 ft³
